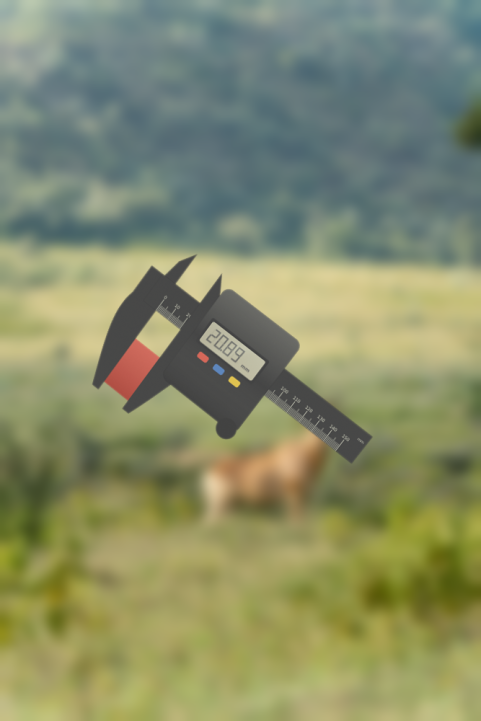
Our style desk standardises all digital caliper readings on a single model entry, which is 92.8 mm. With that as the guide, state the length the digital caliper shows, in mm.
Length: 20.89 mm
